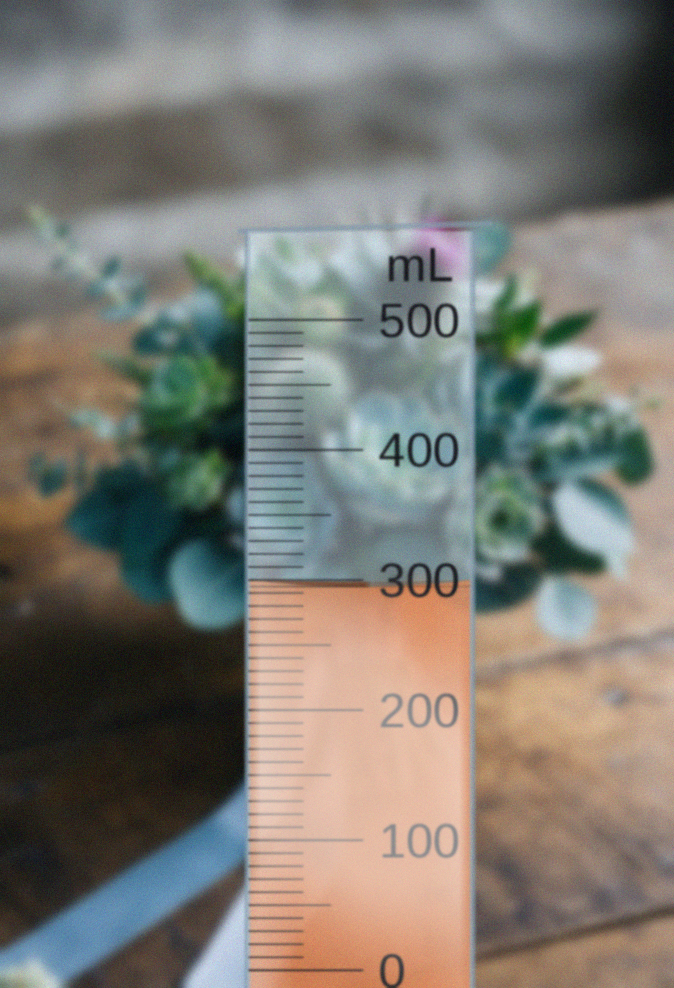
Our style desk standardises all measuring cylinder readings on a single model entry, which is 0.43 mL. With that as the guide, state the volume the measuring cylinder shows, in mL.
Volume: 295 mL
